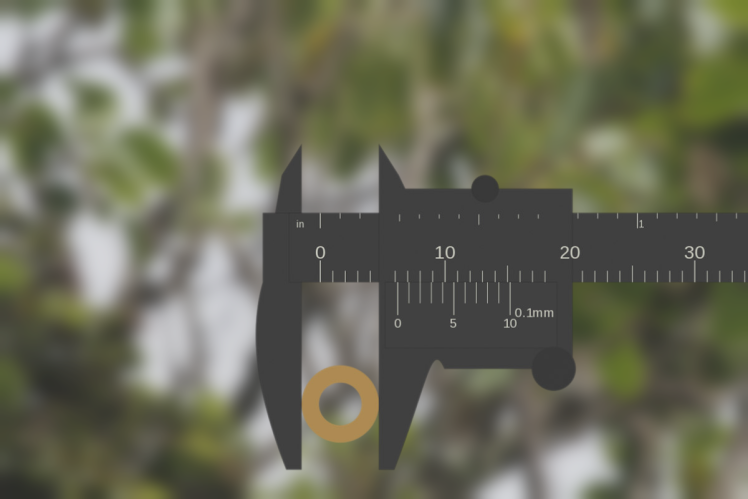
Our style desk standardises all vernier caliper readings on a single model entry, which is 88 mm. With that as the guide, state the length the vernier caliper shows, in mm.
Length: 6.2 mm
